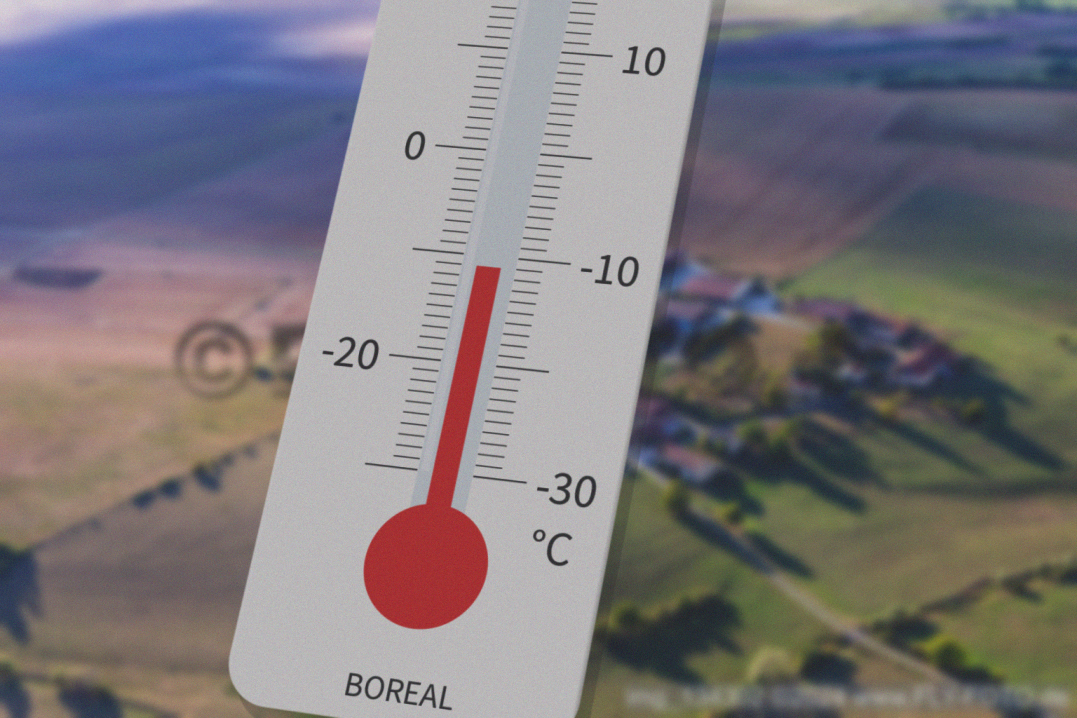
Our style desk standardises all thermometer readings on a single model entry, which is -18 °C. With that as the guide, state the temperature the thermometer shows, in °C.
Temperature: -11 °C
